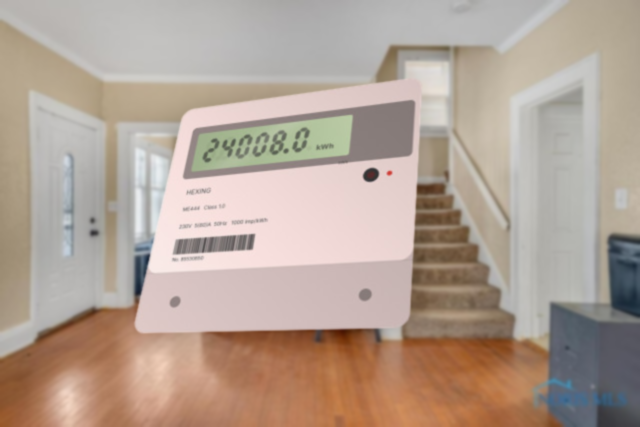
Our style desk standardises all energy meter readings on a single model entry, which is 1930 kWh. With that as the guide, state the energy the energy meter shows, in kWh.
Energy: 24008.0 kWh
